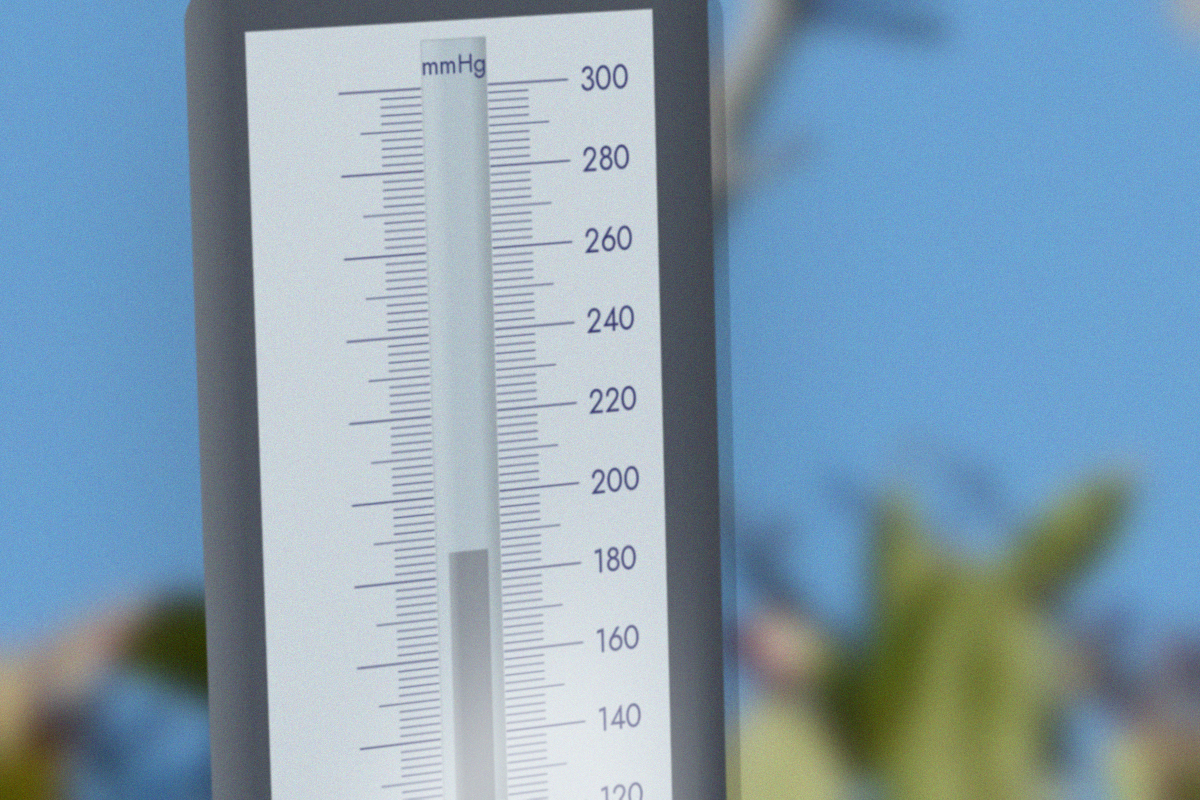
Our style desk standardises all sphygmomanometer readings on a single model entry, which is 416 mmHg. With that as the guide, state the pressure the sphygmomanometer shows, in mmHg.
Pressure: 186 mmHg
